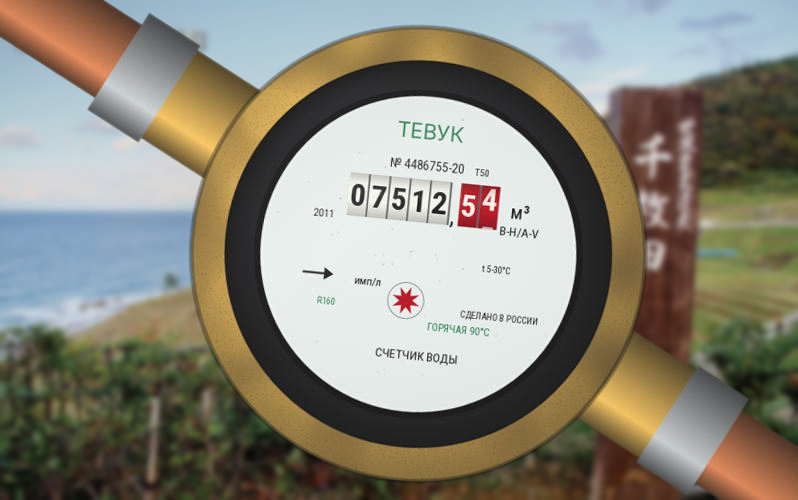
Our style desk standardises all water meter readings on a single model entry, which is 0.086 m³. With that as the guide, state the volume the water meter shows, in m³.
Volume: 7512.54 m³
